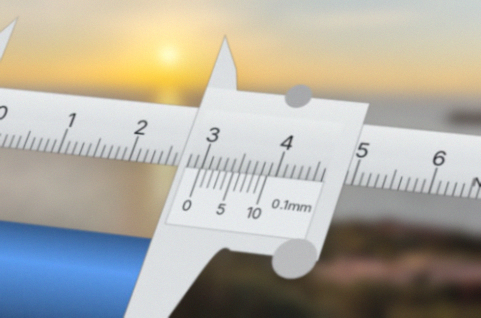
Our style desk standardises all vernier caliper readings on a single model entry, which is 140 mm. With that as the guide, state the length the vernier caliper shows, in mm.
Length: 29.8 mm
